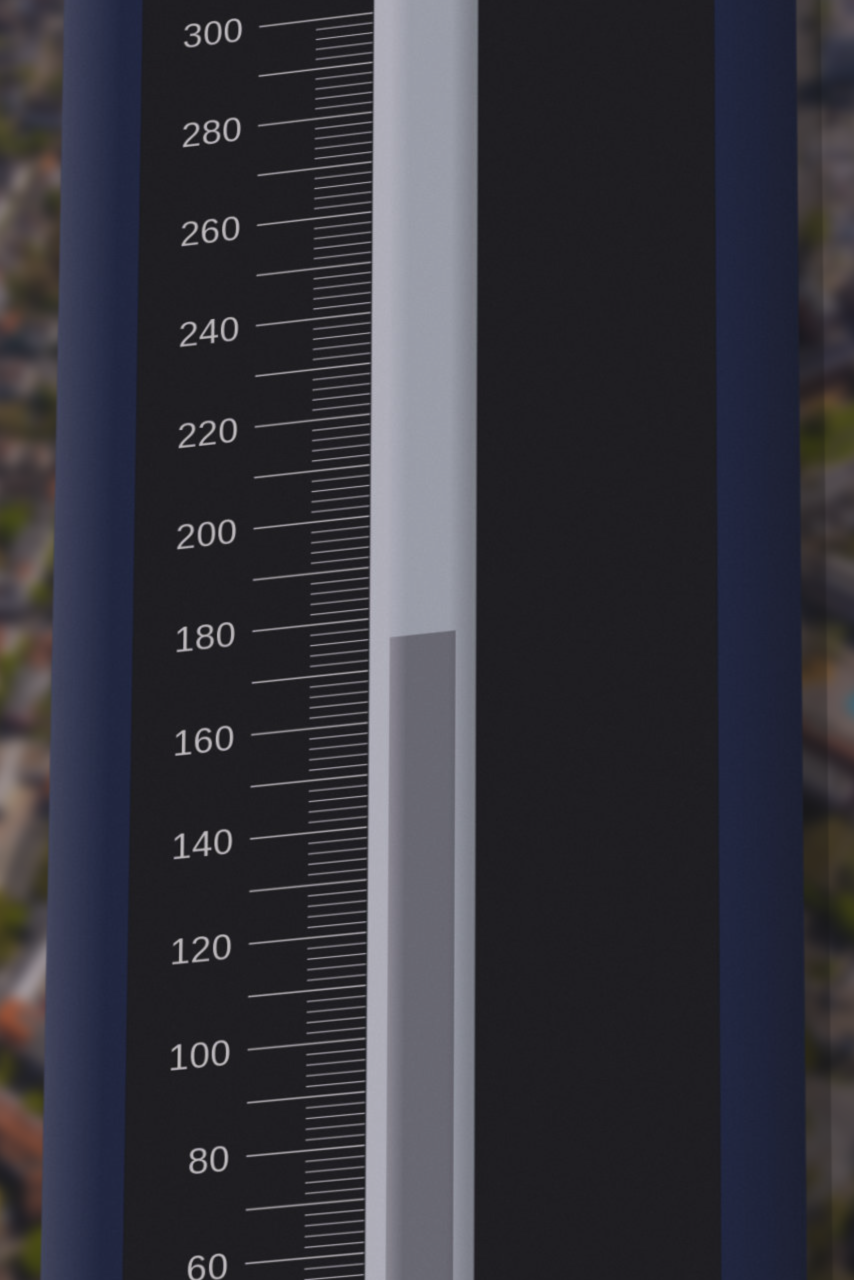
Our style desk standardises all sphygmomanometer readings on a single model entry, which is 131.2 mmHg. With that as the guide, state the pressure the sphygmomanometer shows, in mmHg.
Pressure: 176 mmHg
